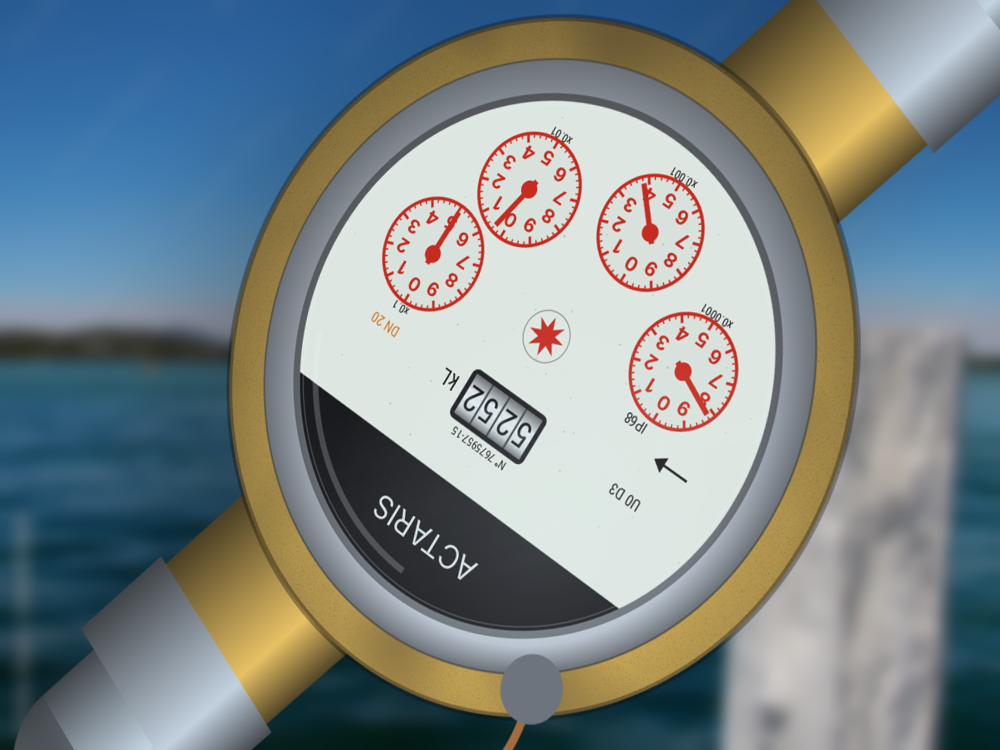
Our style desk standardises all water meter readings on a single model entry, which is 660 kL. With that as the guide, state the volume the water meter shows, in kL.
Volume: 5252.5038 kL
